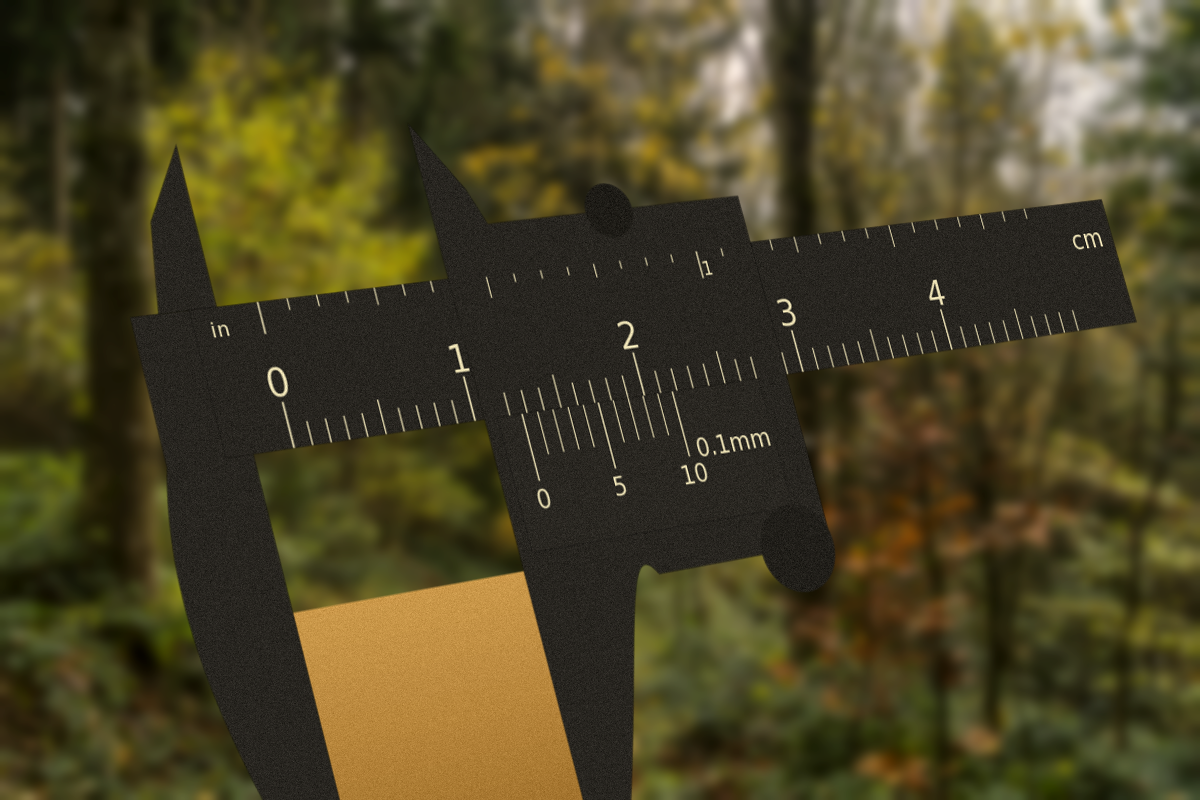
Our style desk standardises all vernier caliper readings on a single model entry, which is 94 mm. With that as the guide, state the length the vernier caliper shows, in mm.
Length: 12.7 mm
